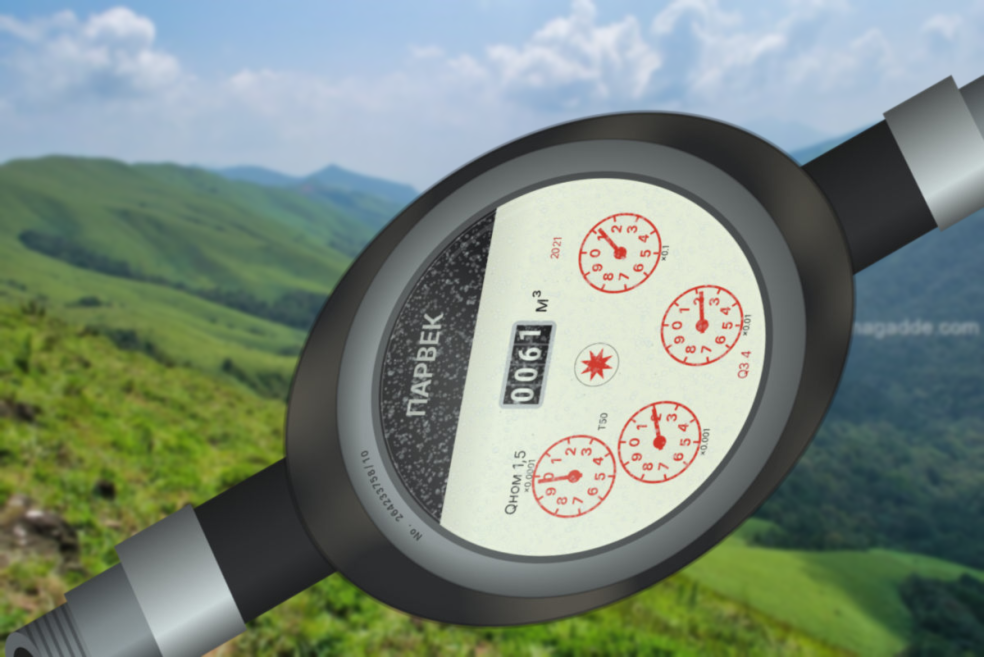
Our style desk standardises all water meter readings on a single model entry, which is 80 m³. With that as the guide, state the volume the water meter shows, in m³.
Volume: 61.1219 m³
